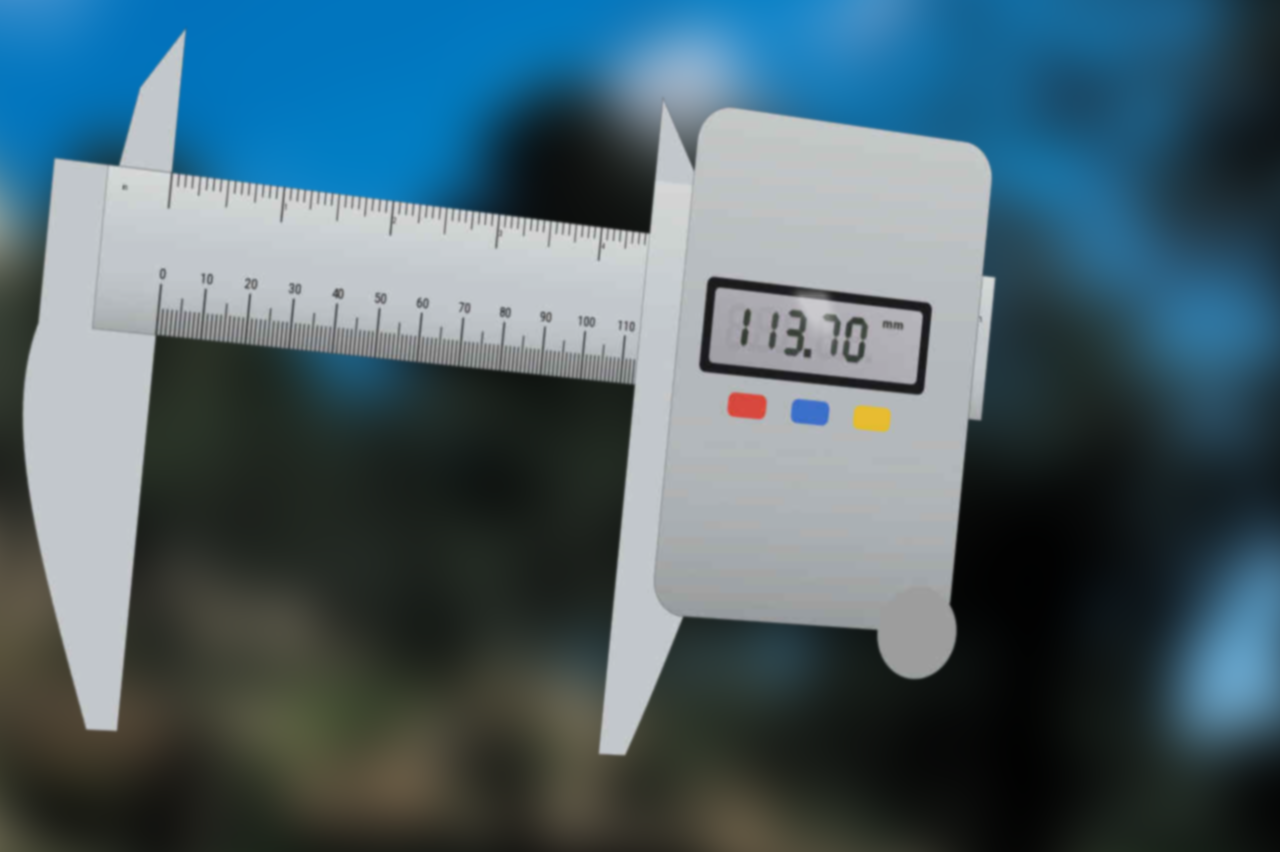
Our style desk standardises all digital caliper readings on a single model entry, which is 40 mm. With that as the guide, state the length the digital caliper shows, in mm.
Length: 113.70 mm
